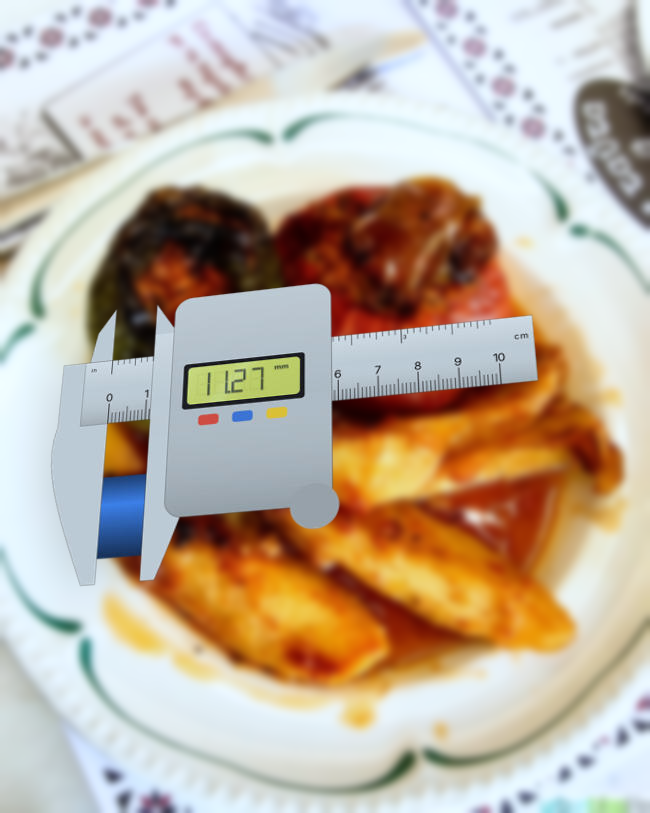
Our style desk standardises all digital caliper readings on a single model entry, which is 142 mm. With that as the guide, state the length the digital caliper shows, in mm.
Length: 11.27 mm
